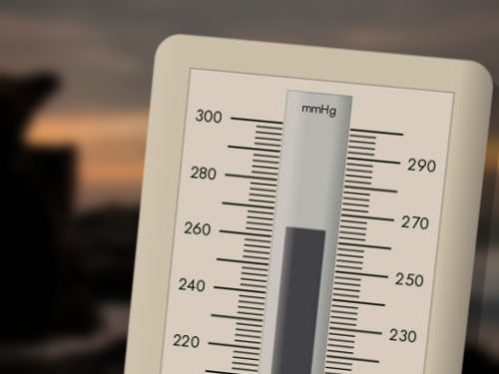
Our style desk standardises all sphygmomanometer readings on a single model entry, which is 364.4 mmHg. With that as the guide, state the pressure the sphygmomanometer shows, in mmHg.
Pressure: 264 mmHg
